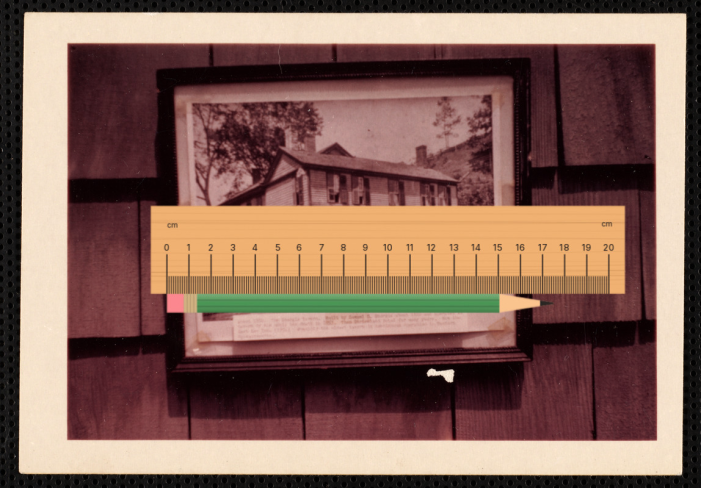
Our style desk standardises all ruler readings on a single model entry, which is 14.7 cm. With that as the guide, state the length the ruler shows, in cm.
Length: 17.5 cm
